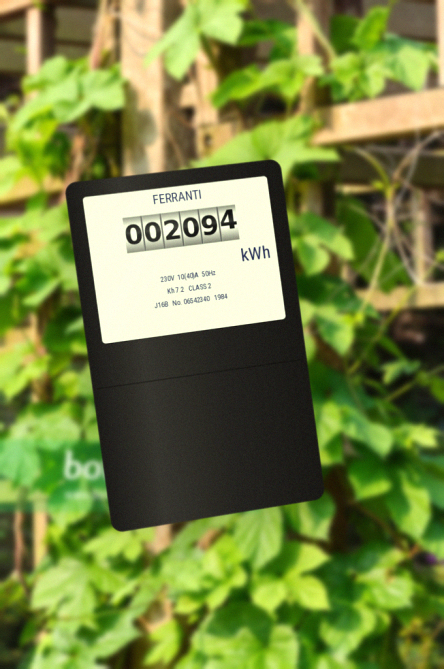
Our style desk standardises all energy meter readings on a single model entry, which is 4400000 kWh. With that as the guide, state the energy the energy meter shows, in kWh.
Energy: 2094 kWh
